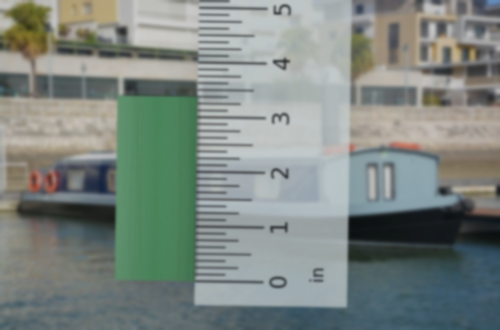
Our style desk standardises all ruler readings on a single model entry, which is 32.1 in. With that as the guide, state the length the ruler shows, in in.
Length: 3.375 in
